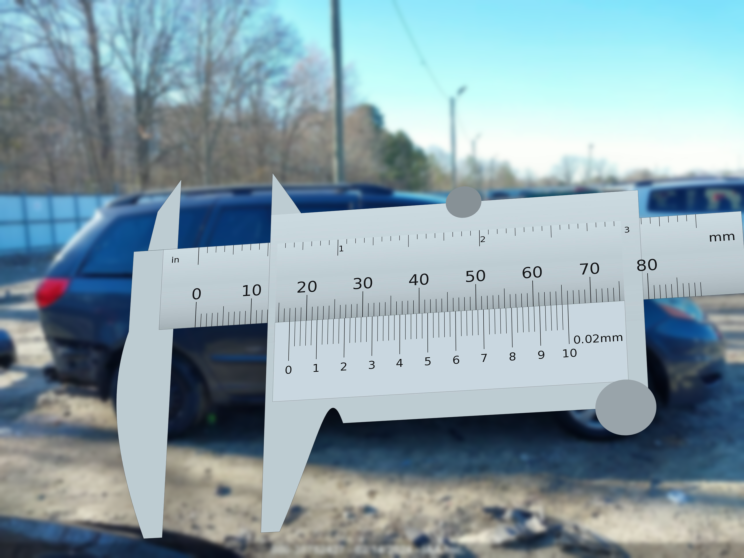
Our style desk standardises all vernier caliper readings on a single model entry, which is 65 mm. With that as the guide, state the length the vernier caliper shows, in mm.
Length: 17.0 mm
